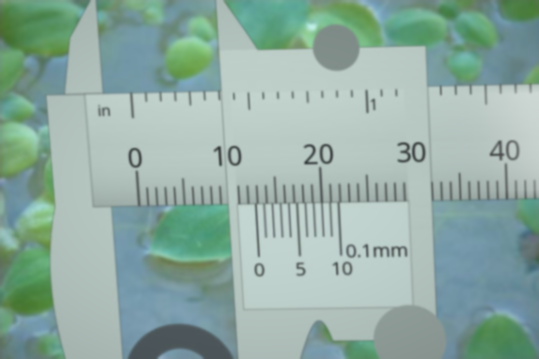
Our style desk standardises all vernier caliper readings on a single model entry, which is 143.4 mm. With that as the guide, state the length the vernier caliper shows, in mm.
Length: 12.8 mm
